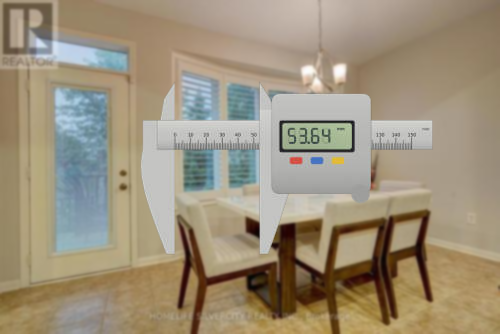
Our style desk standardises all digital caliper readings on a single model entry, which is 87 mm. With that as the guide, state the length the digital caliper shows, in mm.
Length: 53.64 mm
